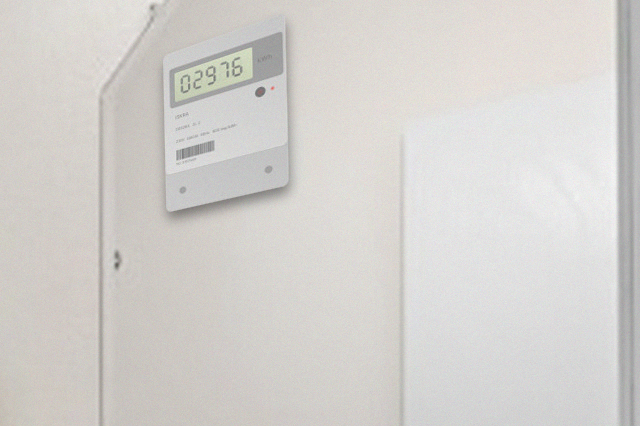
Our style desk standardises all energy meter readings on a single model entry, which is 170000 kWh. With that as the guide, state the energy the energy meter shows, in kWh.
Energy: 2976 kWh
